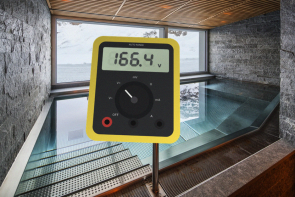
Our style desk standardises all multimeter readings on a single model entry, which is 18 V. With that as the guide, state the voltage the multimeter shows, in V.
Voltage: 166.4 V
